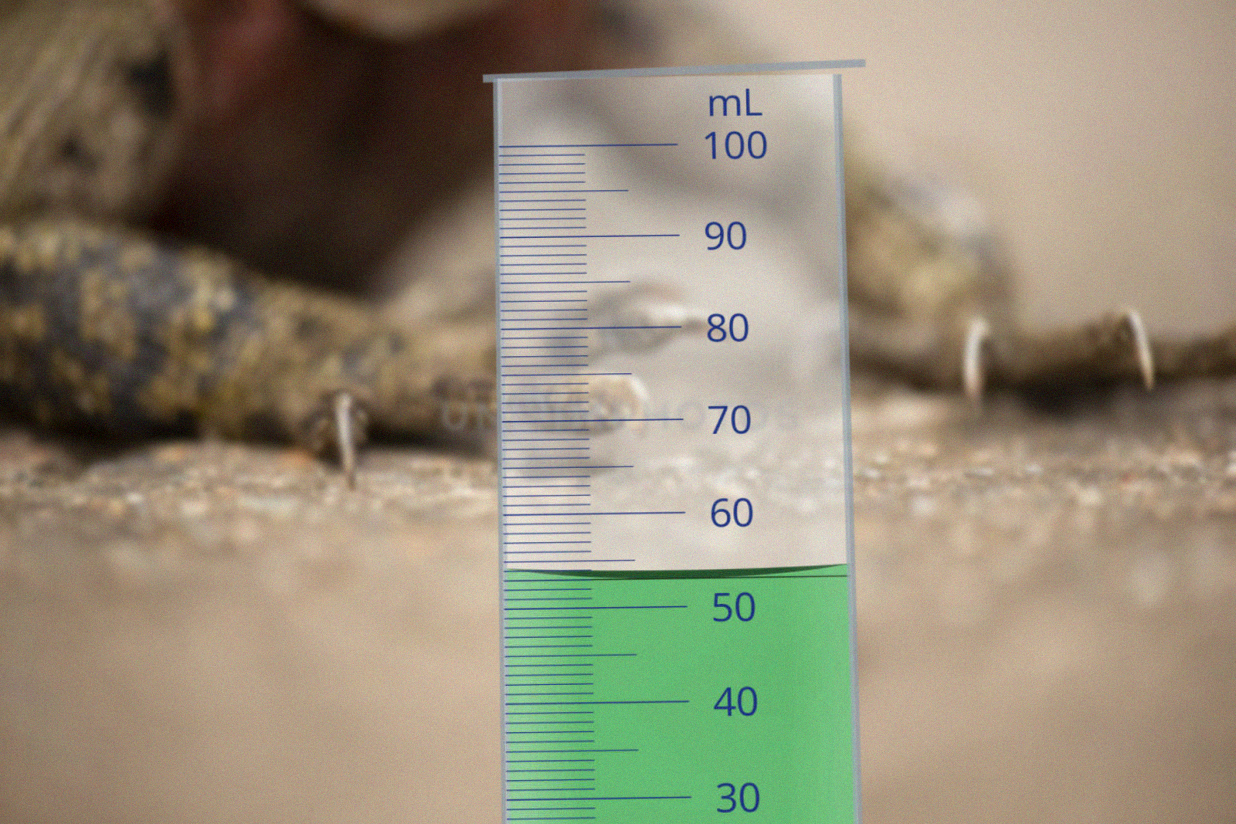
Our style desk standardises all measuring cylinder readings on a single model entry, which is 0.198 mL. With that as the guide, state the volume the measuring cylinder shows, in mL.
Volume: 53 mL
